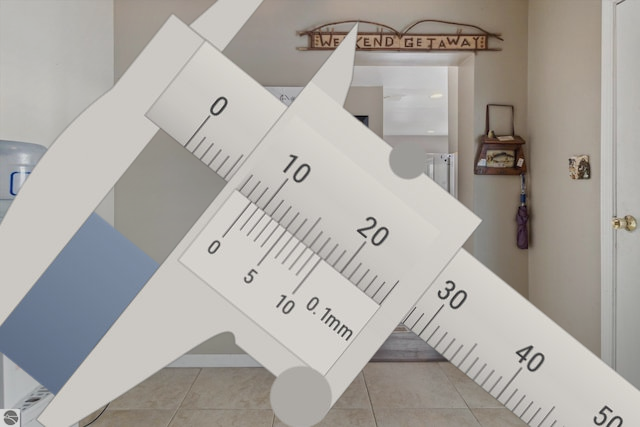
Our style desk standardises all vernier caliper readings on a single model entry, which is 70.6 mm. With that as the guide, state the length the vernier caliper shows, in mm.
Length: 8.6 mm
